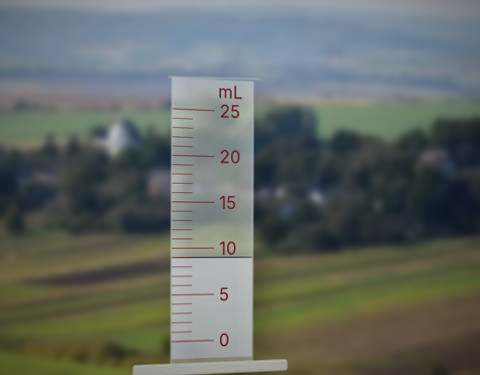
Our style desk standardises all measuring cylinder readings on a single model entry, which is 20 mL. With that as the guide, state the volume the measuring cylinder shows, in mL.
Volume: 9 mL
